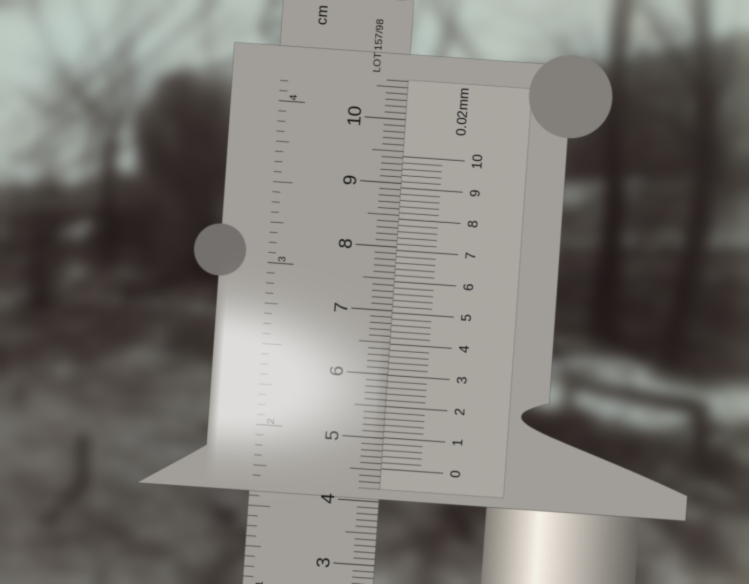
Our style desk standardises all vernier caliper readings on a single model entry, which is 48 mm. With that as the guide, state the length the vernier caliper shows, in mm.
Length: 45.2 mm
